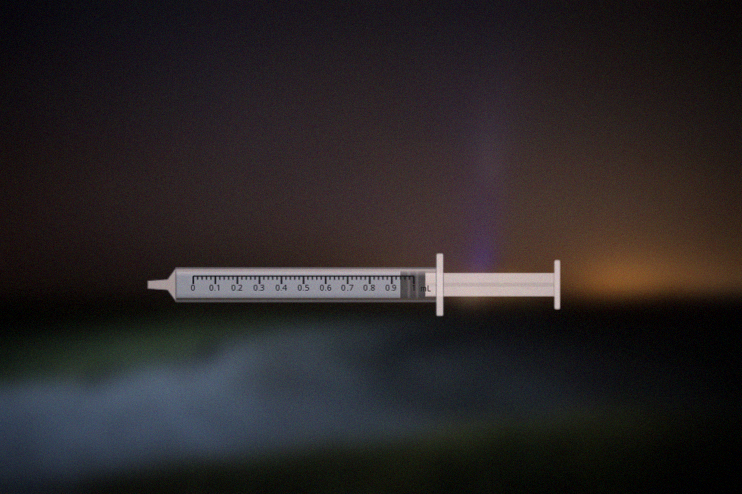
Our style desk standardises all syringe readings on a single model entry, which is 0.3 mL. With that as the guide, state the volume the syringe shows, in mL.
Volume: 0.94 mL
